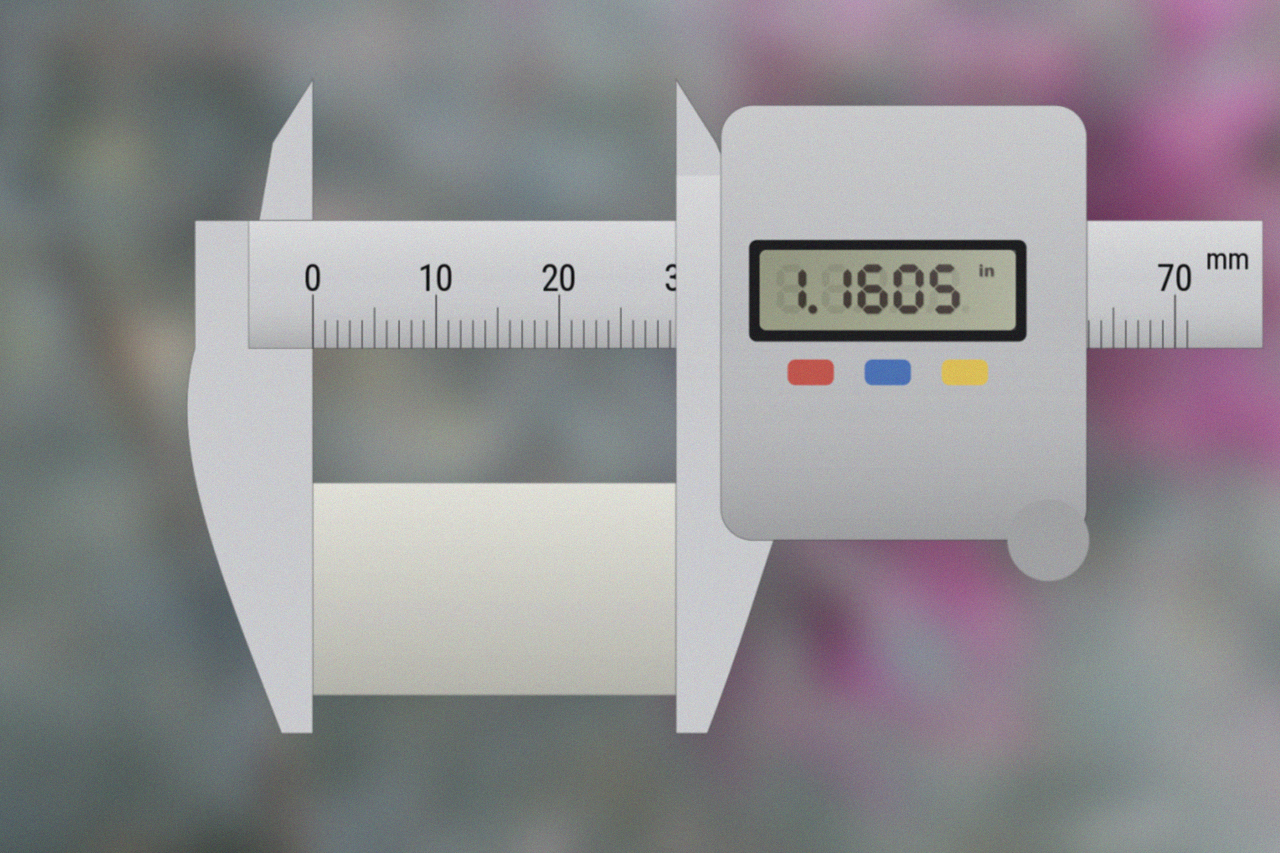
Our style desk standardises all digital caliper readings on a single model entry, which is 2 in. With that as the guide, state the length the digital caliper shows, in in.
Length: 1.1605 in
